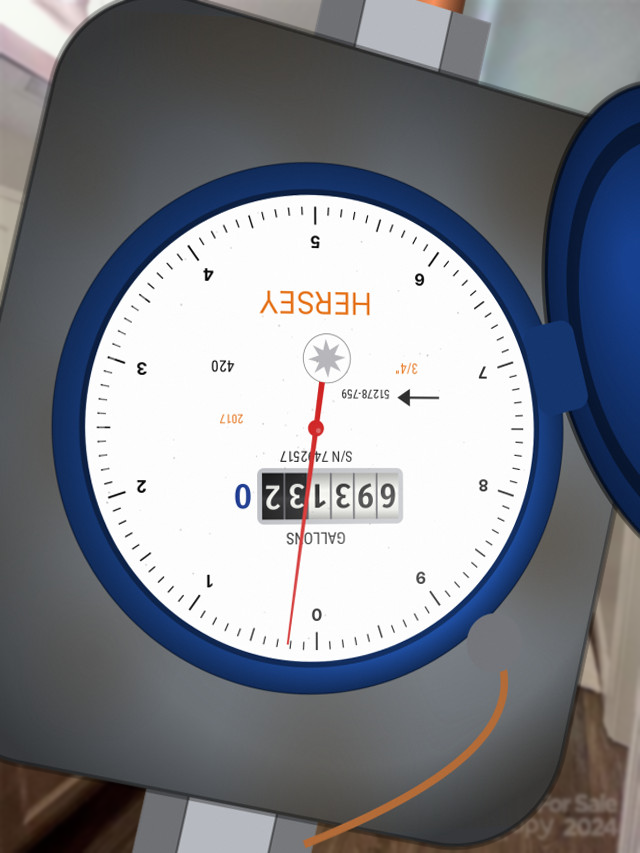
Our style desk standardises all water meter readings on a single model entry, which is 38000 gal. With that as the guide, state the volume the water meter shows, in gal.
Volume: 6931320.2 gal
